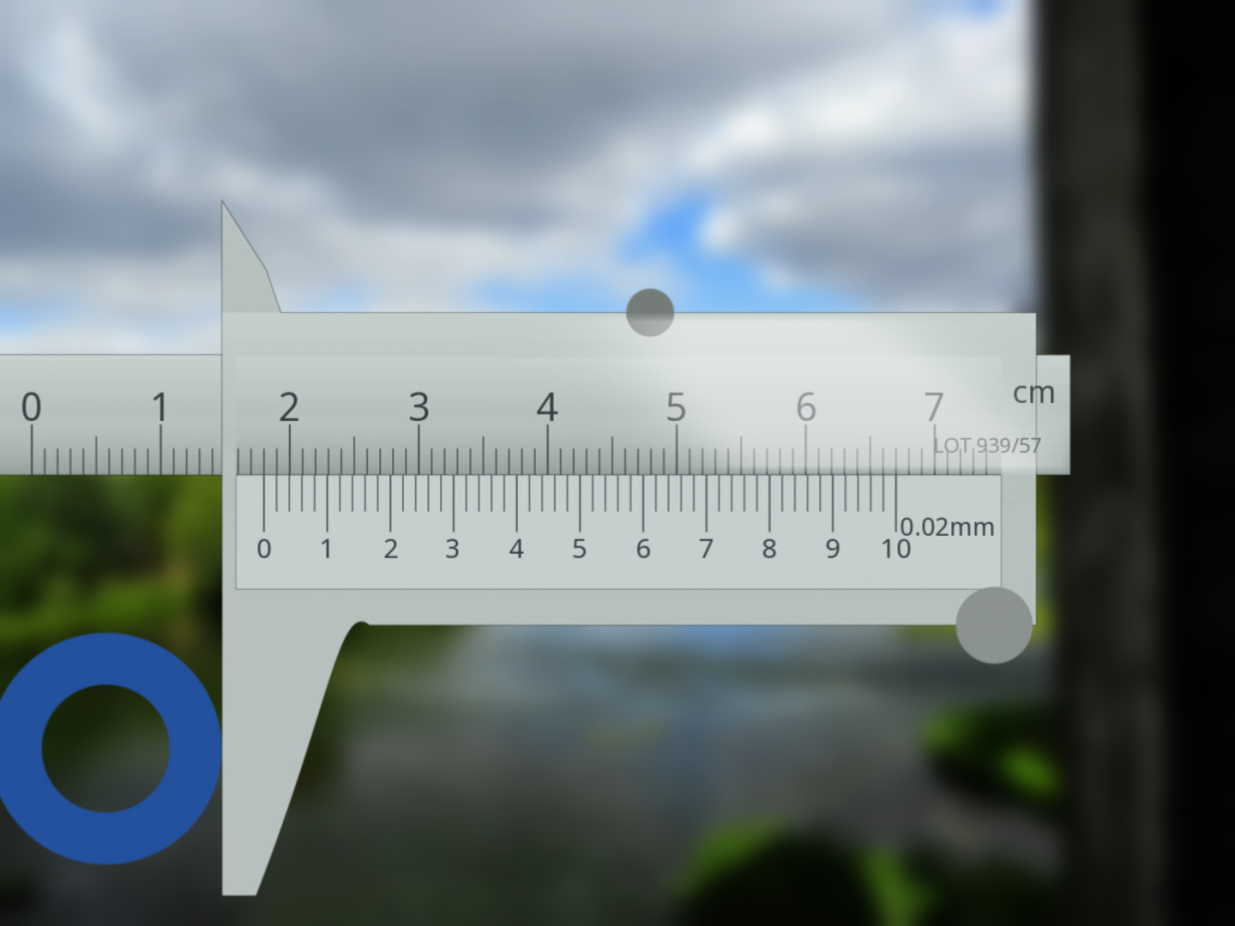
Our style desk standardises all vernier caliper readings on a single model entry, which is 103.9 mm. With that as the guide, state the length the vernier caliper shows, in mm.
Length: 18.0 mm
